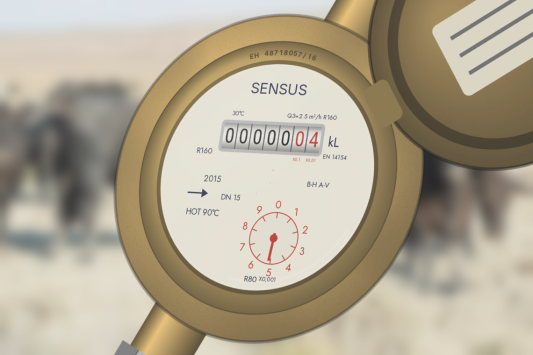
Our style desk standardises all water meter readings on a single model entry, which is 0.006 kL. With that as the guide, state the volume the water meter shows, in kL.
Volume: 0.045 kL
